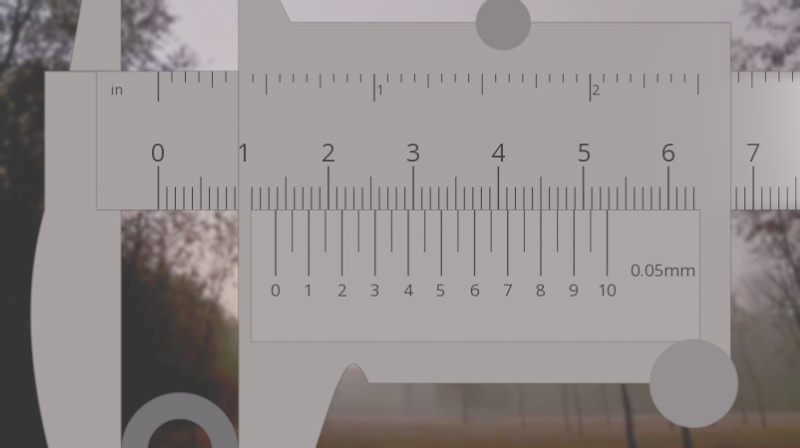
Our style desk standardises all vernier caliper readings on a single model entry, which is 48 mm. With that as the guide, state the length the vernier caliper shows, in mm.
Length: 13.8 mm
